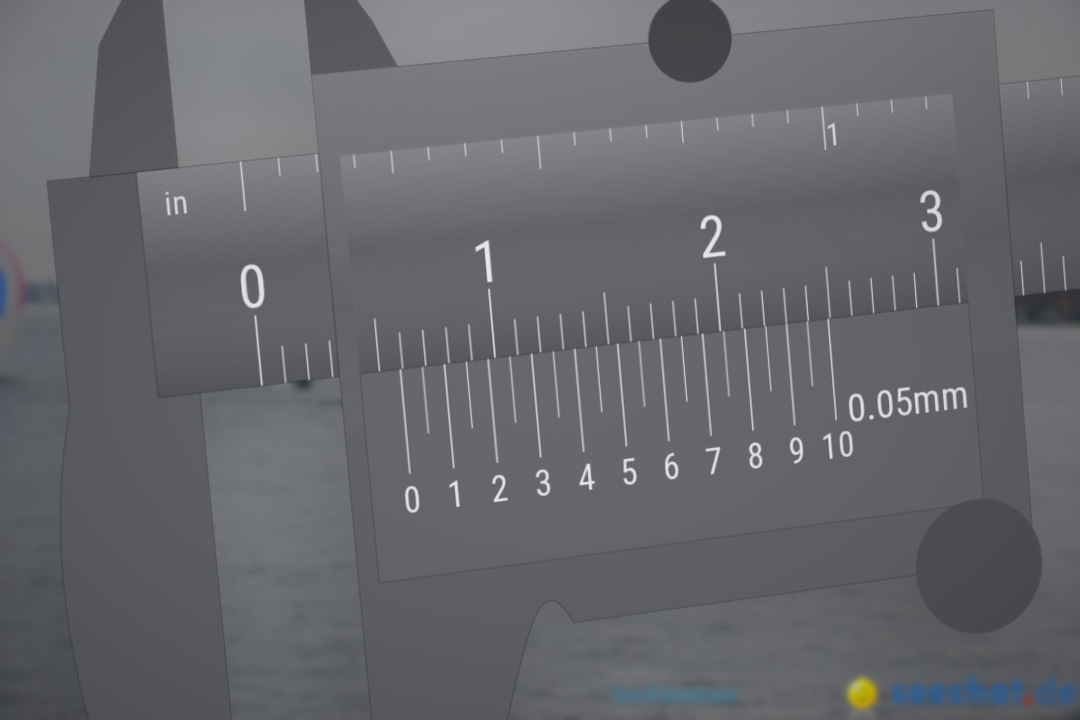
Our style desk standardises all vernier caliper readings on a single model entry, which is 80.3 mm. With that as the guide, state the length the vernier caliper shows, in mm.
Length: 5.9 mm
